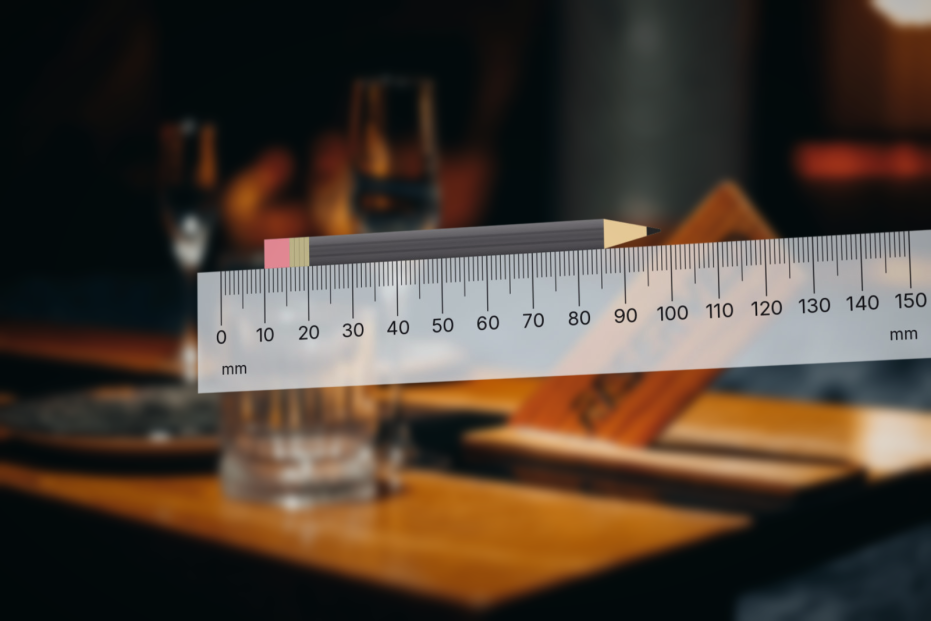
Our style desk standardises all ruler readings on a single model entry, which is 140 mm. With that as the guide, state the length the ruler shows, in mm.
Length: 88 mm
